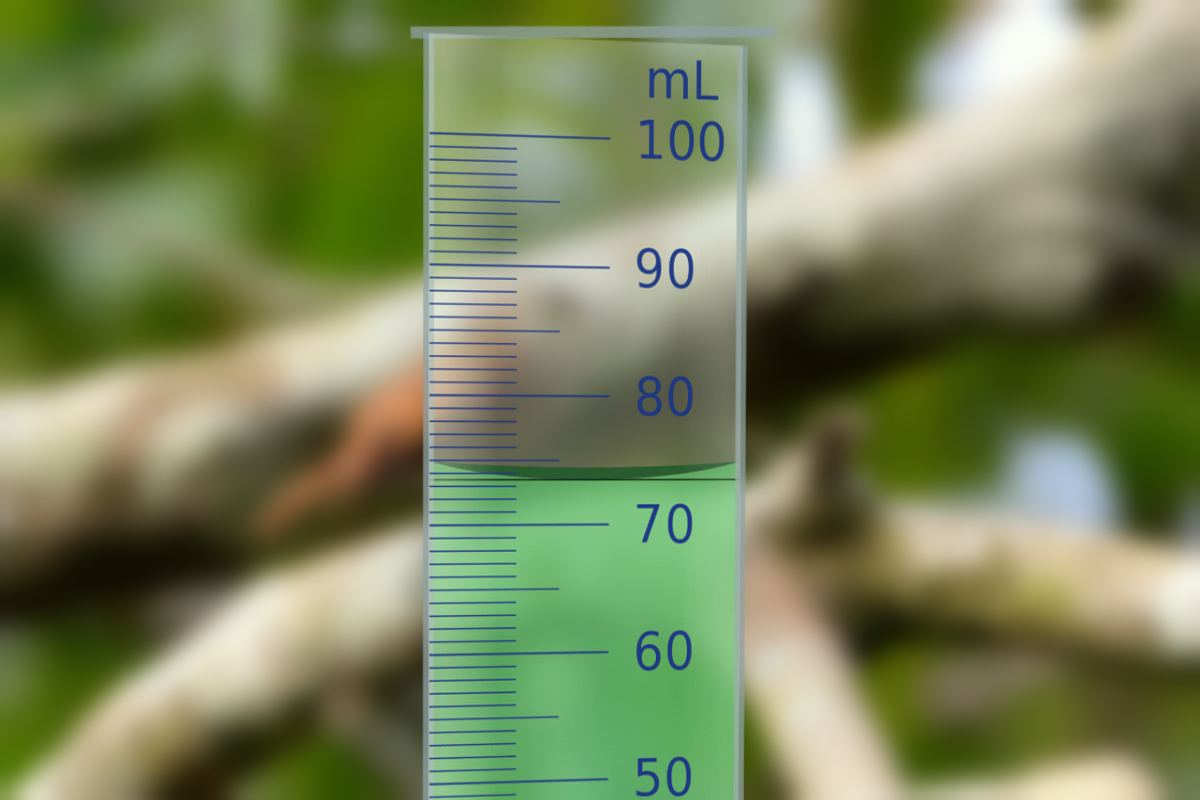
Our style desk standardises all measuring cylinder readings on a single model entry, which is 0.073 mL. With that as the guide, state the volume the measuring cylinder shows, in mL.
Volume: 73.5 mL
